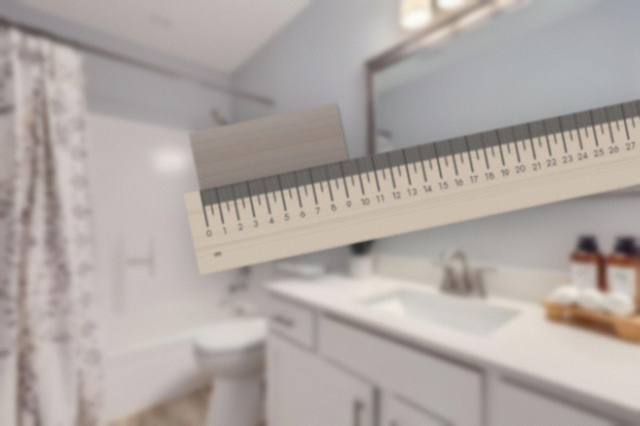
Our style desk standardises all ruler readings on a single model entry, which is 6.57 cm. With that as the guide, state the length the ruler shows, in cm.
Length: 9.5 cm
